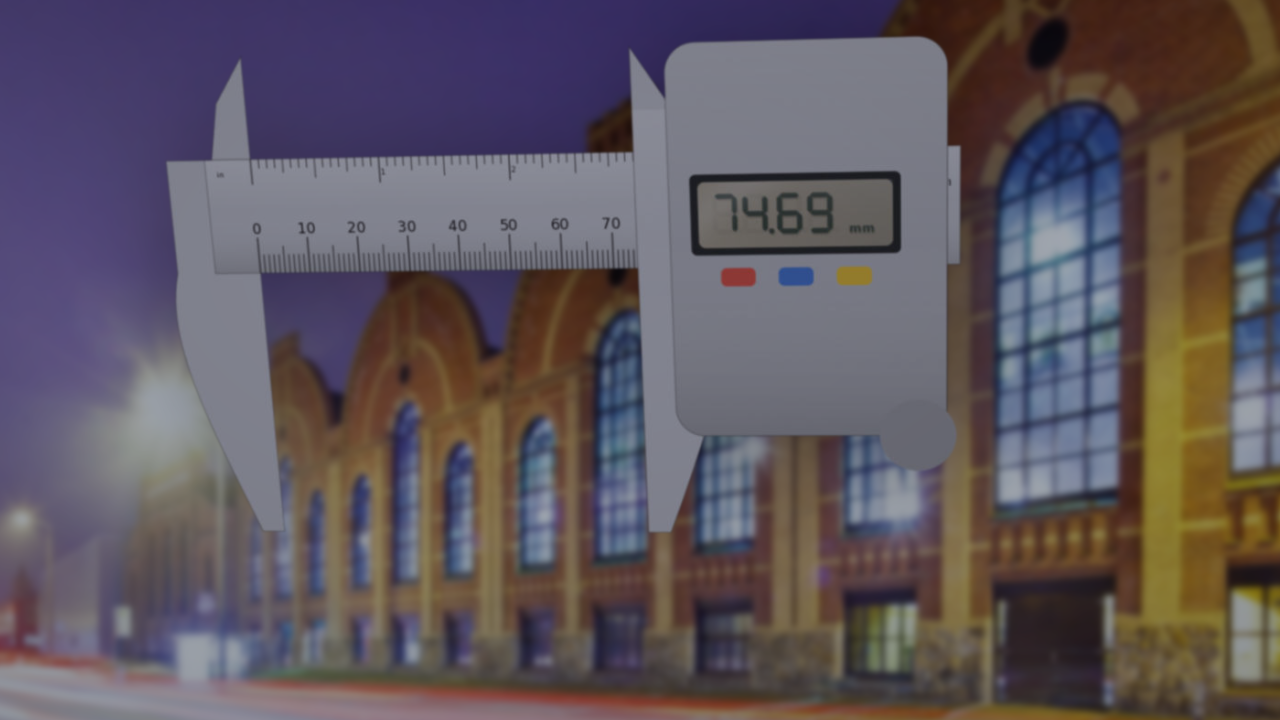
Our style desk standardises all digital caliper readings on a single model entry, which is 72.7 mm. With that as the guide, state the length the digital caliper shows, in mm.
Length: 74.69 mm
